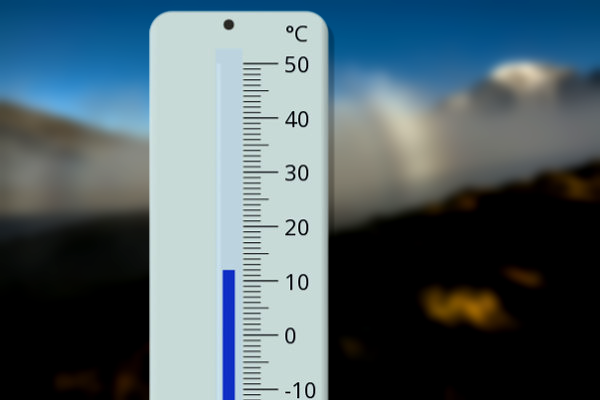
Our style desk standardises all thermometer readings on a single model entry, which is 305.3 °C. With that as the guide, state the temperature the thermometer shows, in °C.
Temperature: 12 °C
